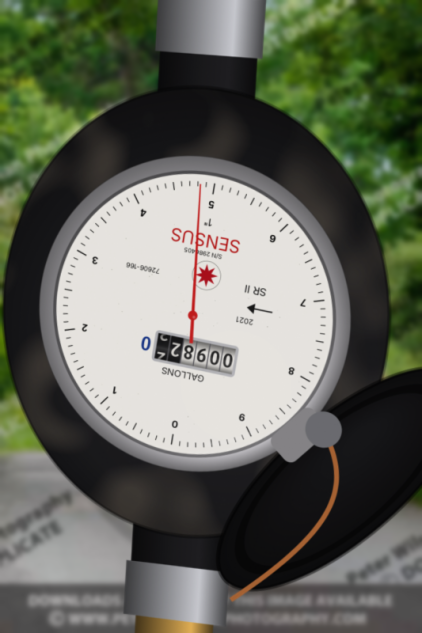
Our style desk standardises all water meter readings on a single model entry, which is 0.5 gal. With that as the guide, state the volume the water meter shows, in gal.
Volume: 98224.8 gal
